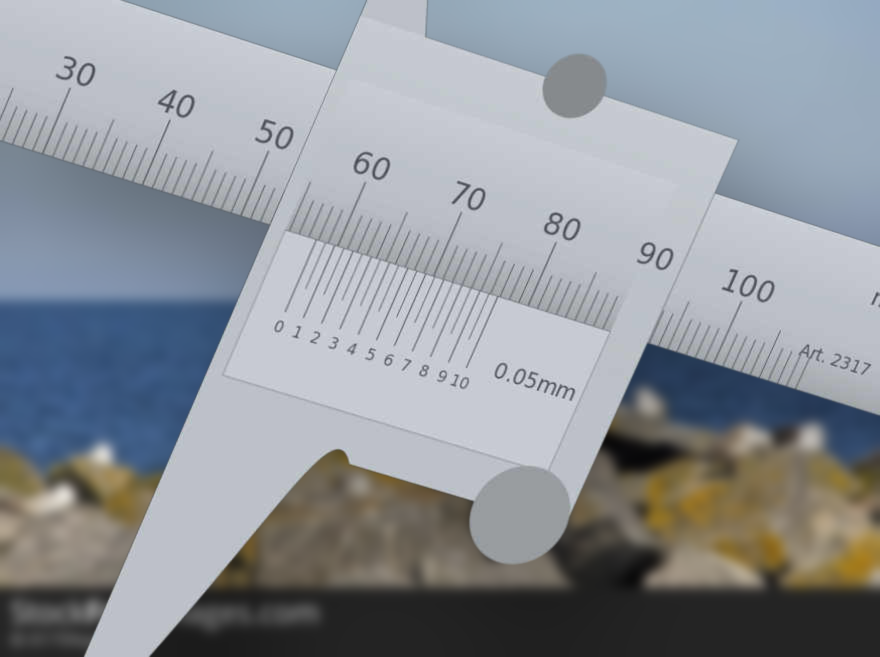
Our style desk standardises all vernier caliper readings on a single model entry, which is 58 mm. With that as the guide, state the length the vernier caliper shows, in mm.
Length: 57.8 mm
